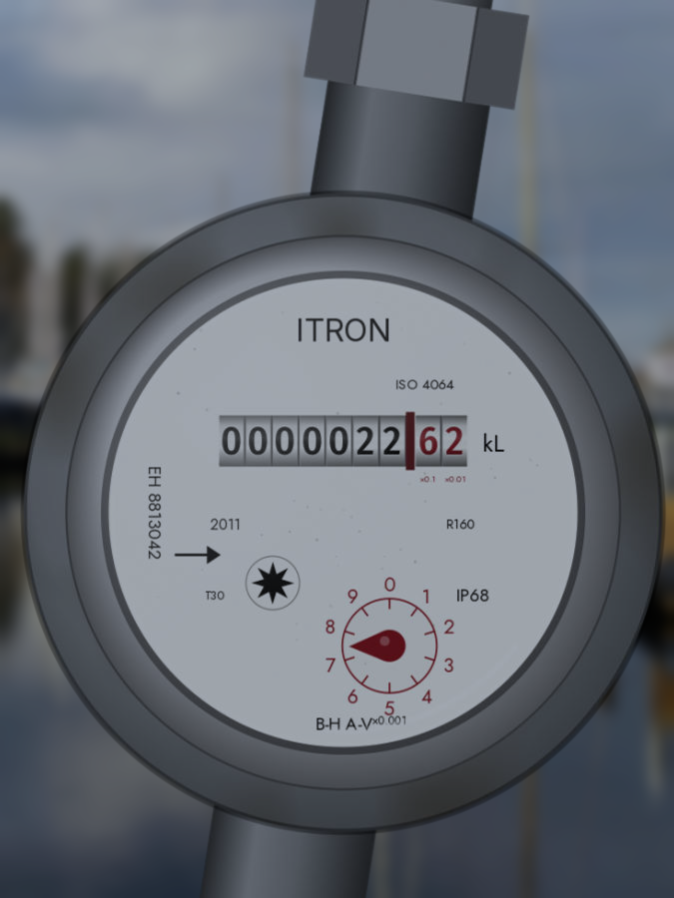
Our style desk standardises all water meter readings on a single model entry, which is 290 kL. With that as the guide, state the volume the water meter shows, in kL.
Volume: 22.627 kL
